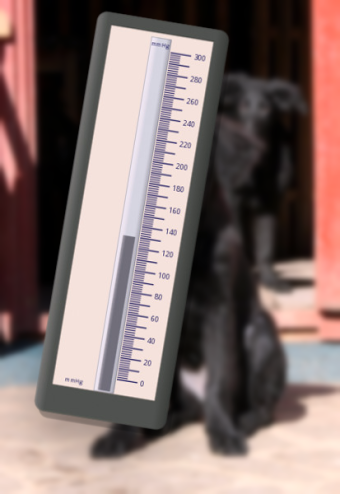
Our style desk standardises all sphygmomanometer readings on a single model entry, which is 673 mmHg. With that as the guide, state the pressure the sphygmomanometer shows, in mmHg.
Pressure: 130 mmHg
